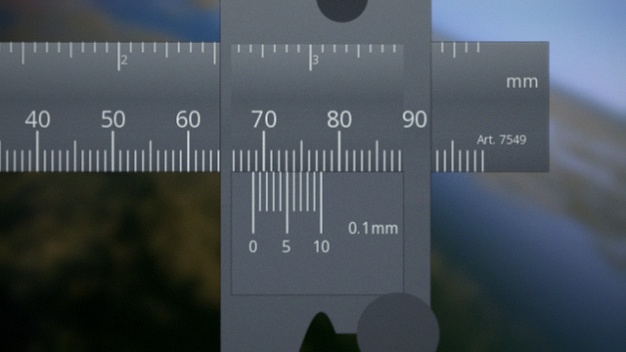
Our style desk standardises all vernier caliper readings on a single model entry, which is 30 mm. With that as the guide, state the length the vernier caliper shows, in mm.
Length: 68.6 mm
